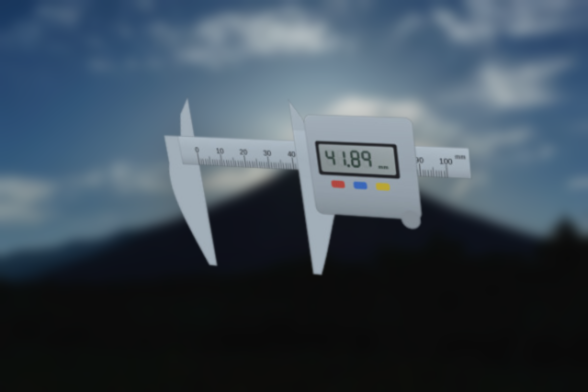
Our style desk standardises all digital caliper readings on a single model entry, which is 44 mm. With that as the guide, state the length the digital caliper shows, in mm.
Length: 41.89 mm
